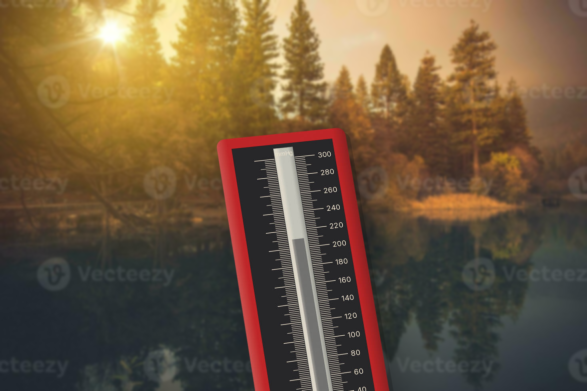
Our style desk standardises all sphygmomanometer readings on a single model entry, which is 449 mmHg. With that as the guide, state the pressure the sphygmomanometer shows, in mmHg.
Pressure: 210 mmHg
